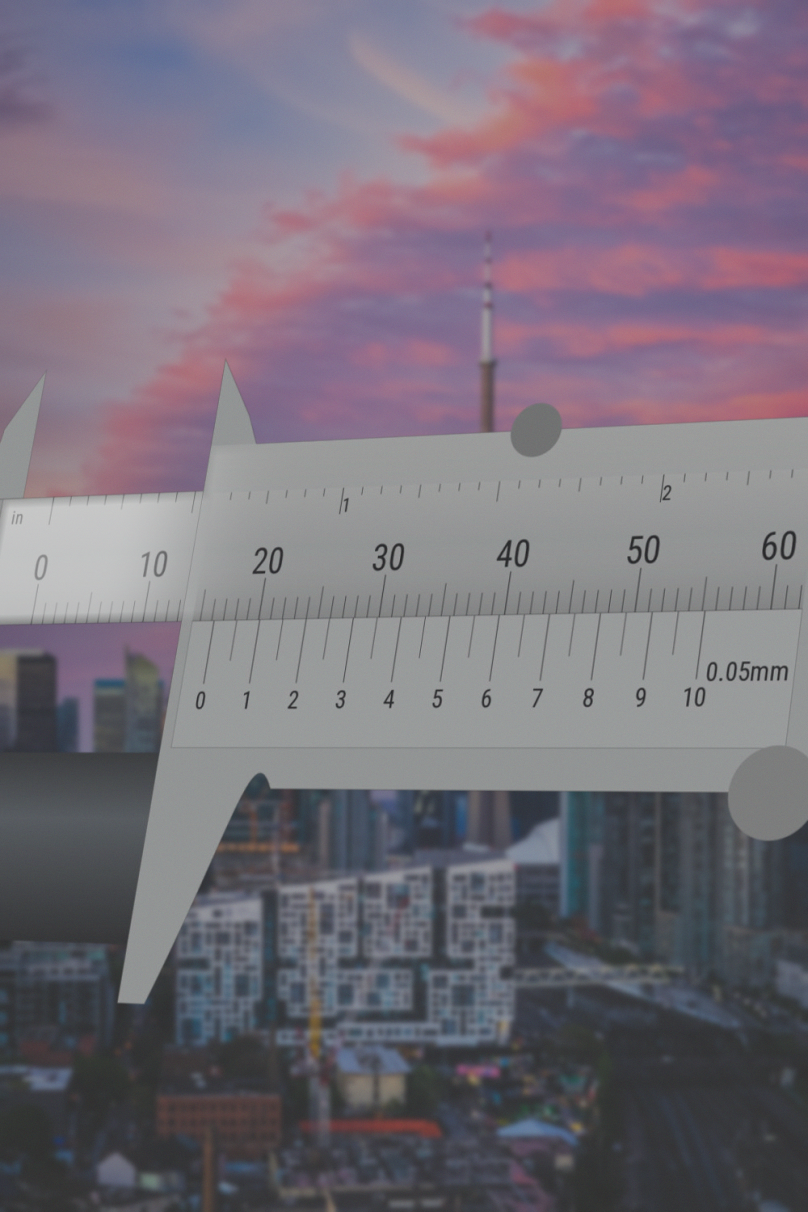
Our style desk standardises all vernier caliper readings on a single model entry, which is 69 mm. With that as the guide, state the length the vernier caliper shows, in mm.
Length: 16.2 mm
